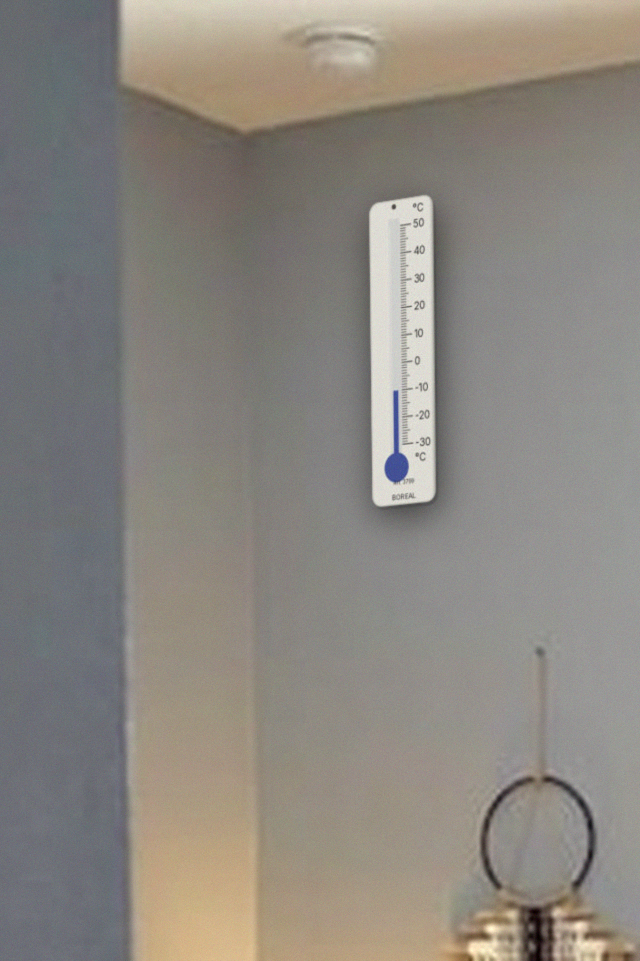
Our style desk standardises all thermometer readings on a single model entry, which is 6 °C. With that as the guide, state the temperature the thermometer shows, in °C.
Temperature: -10 °C
